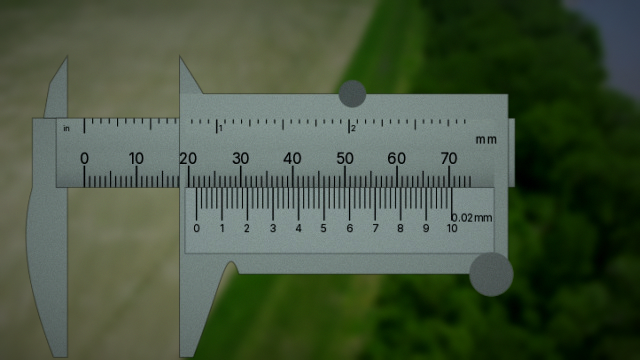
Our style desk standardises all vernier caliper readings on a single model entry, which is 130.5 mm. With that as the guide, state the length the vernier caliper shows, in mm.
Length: 21.5 mm
